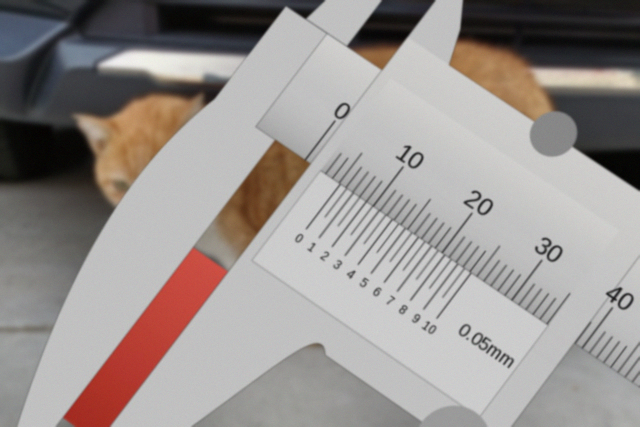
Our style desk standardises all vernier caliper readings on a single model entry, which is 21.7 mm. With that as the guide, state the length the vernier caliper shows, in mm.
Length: 5.2 mm
